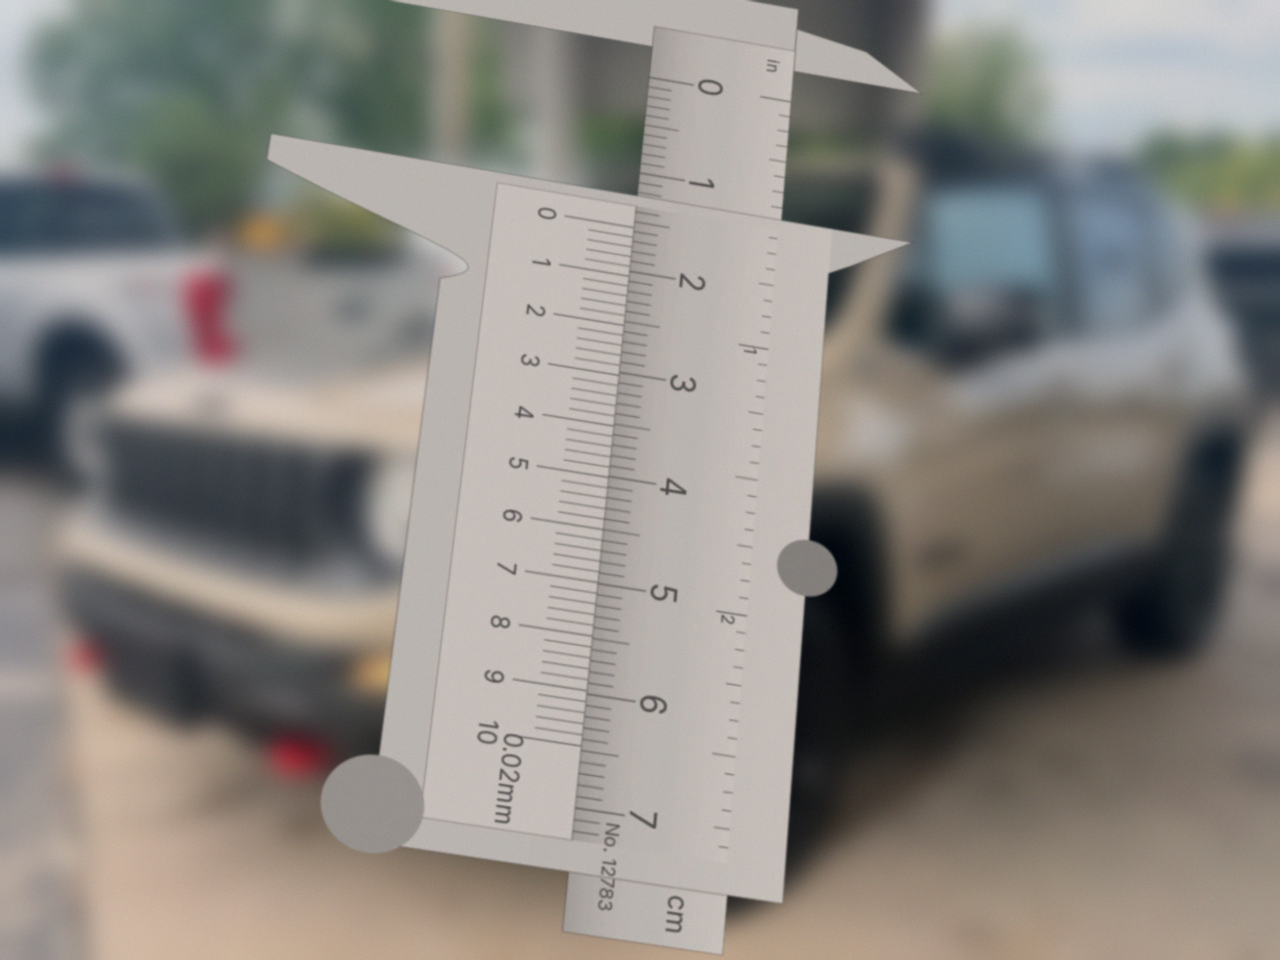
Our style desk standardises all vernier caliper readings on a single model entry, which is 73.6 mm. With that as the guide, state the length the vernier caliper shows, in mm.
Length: 15.6 mm
